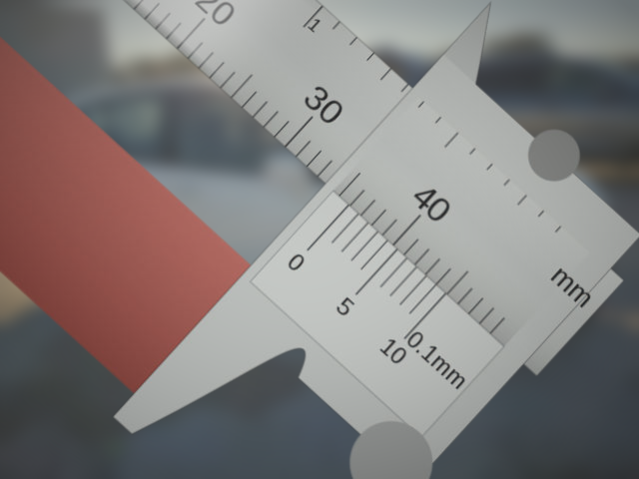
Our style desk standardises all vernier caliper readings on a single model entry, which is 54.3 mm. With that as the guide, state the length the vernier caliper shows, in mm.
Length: 35.9 mm
